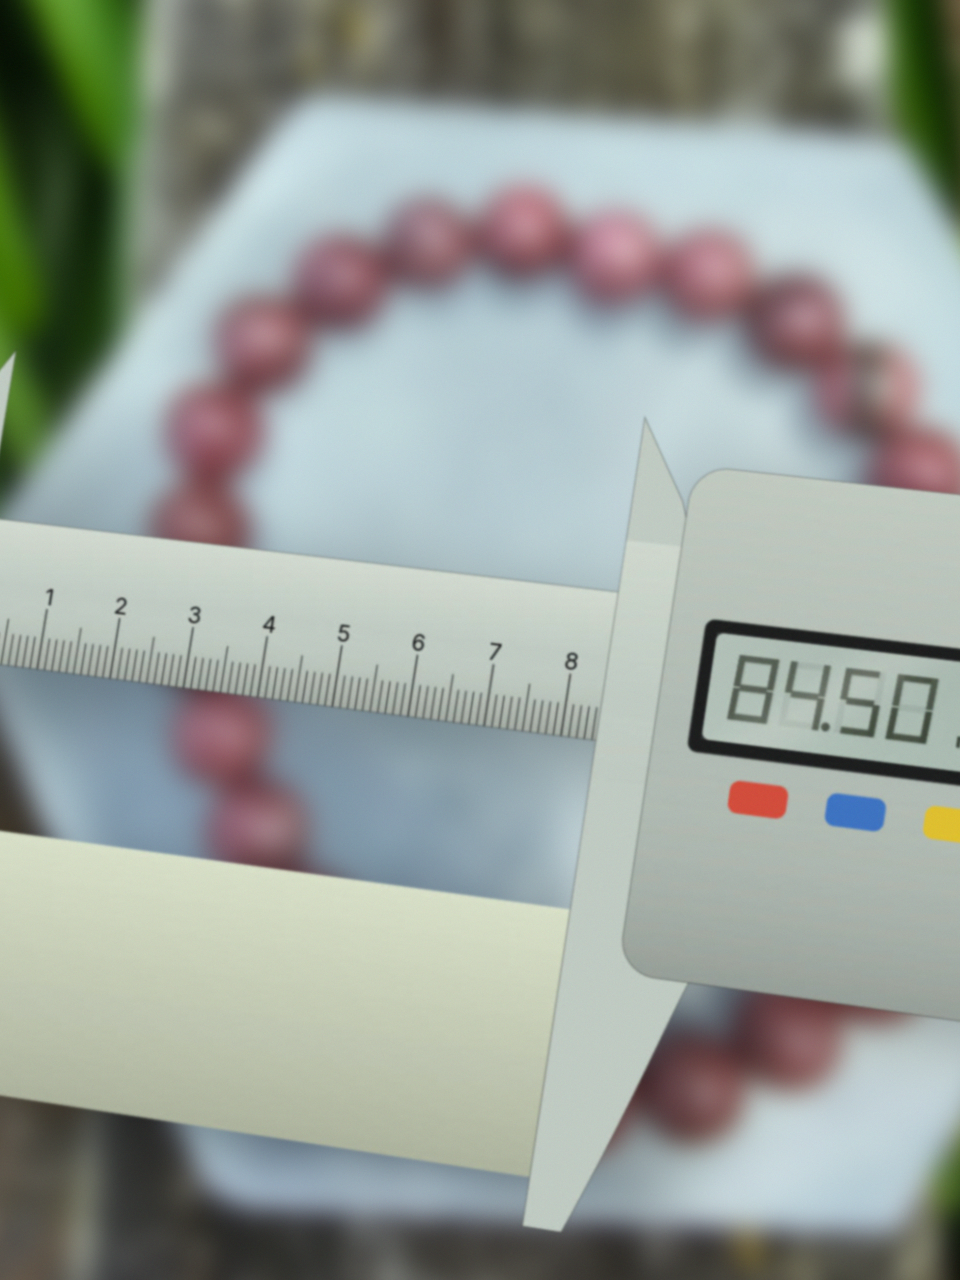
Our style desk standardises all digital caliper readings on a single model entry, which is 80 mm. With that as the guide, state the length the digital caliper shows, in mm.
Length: 84.50 mm
